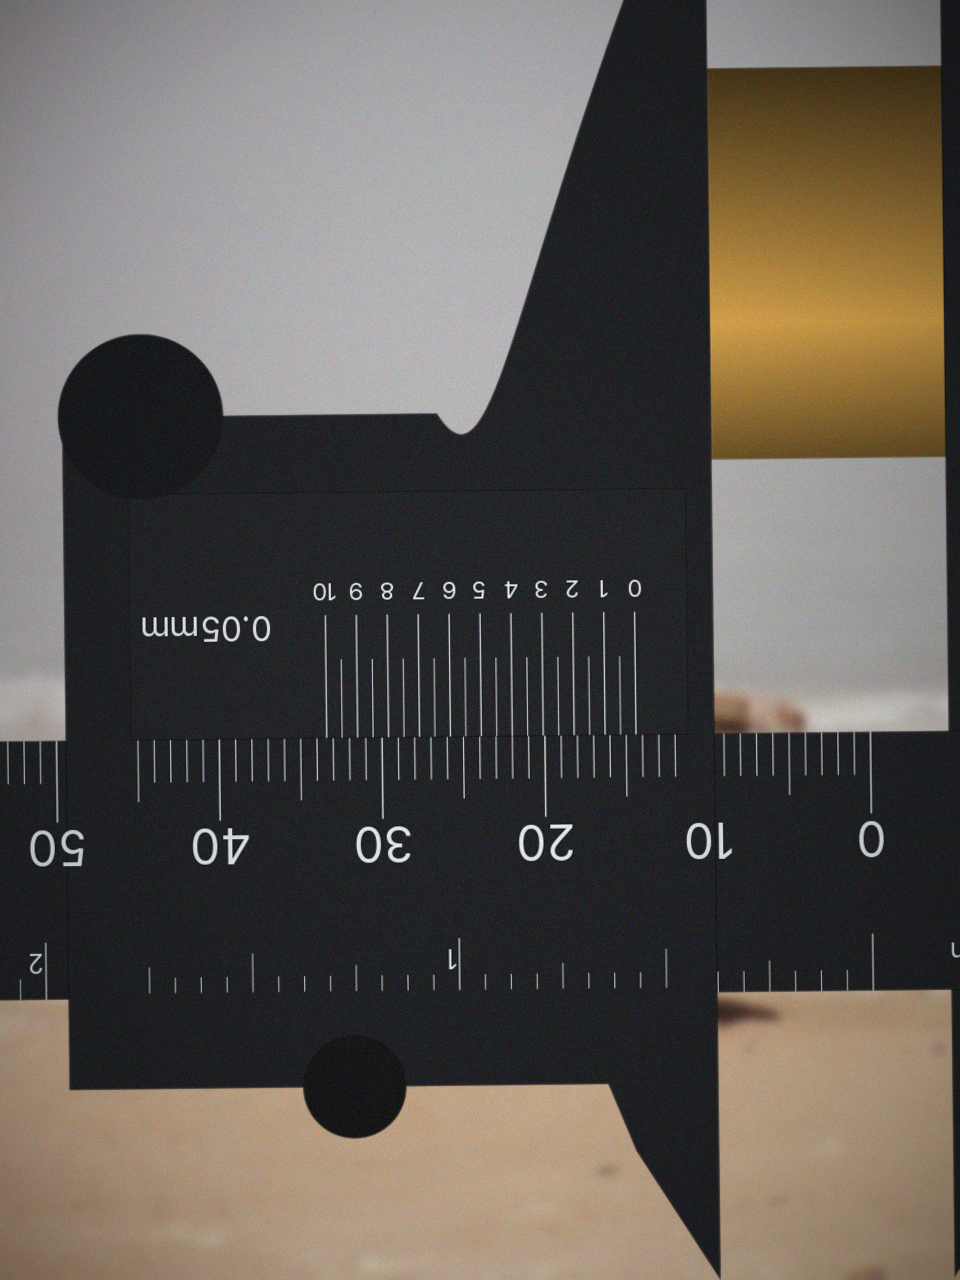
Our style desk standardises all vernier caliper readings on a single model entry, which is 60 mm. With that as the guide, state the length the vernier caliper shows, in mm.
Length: 14.4 mm
